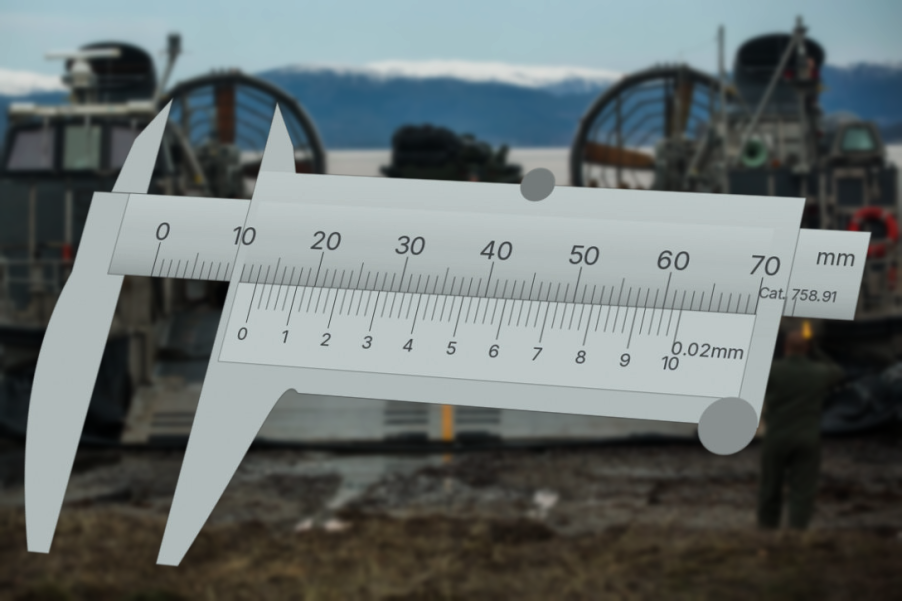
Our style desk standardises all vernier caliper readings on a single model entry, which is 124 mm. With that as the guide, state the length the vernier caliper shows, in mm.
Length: 13.0 mm
